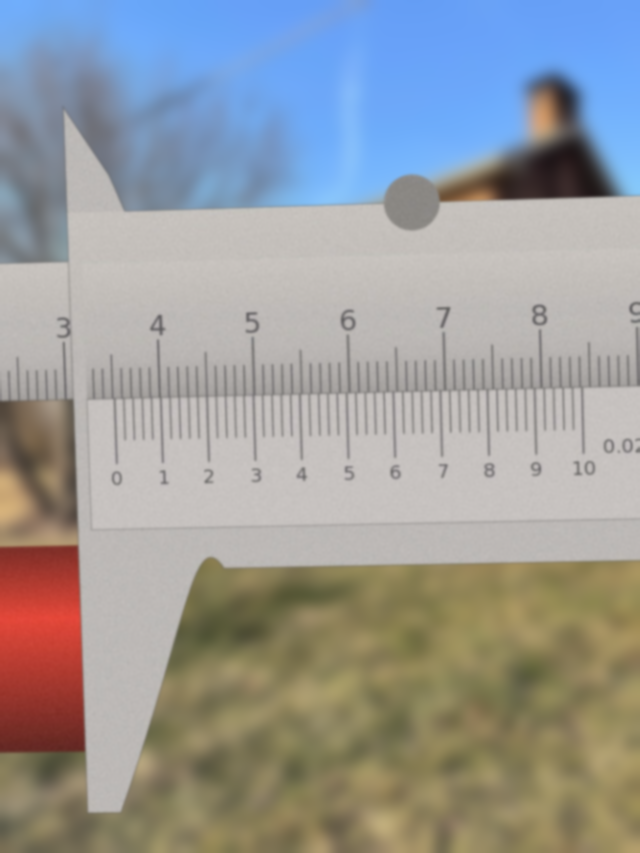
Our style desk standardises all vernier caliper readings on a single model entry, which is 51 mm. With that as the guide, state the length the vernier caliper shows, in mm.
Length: 35.2 mm
